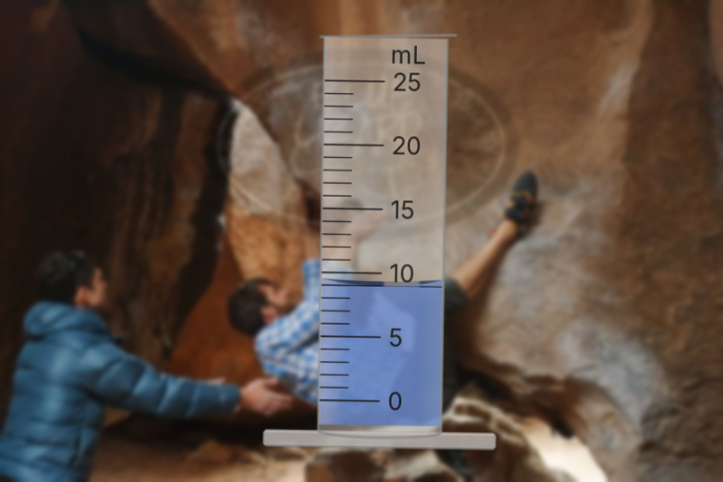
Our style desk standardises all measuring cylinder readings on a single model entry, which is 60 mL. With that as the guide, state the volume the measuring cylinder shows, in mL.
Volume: 9 mL
